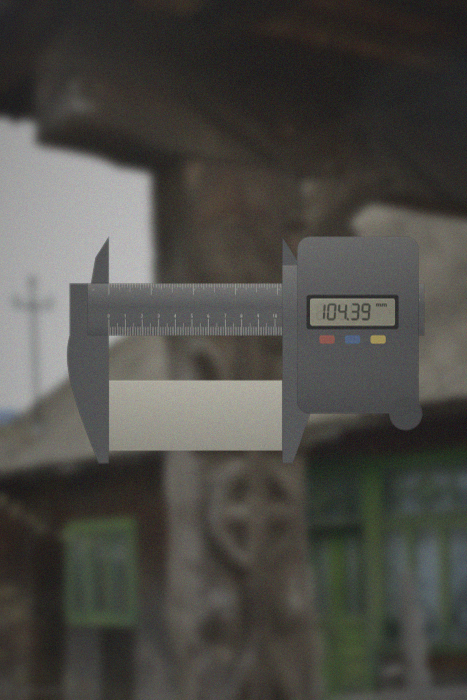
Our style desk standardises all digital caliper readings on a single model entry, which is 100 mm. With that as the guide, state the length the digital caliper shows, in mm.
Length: 104.39 mm
